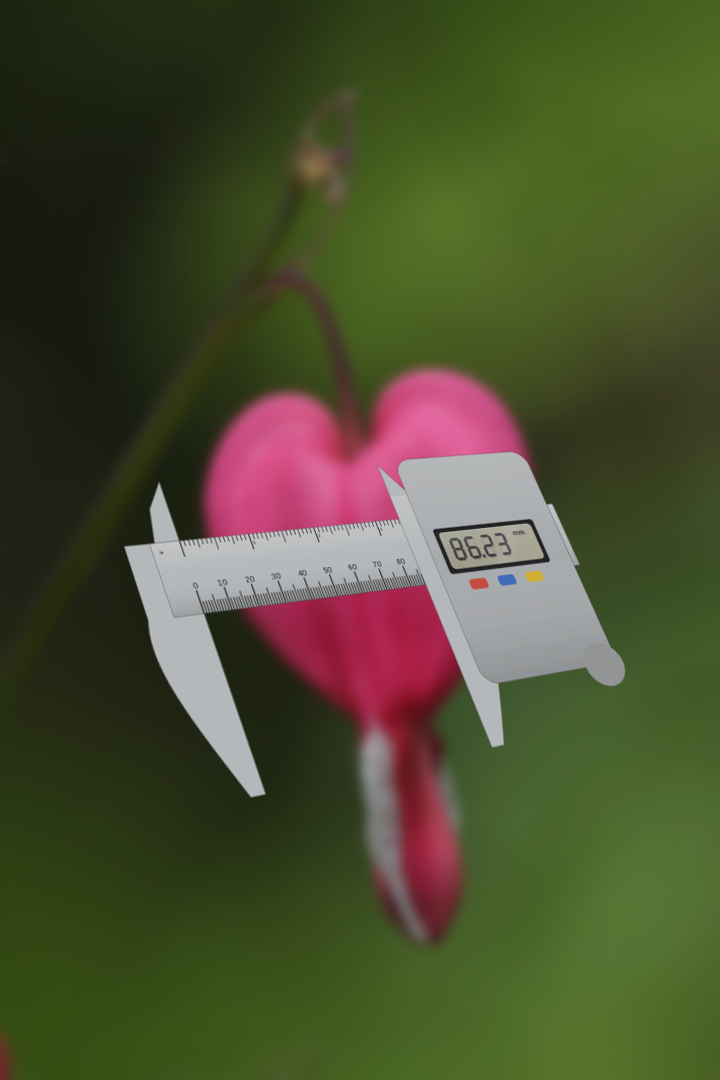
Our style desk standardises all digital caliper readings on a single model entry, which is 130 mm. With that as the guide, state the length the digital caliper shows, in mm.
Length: 86.23 mm
